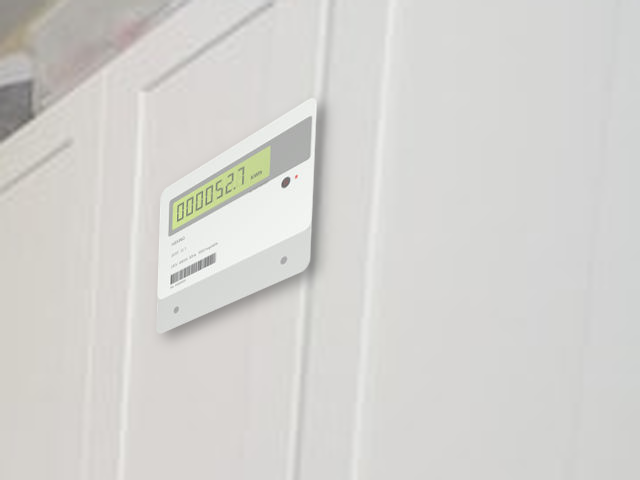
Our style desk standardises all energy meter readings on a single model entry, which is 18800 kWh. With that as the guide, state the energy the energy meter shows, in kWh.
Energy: 52.7 kWh
